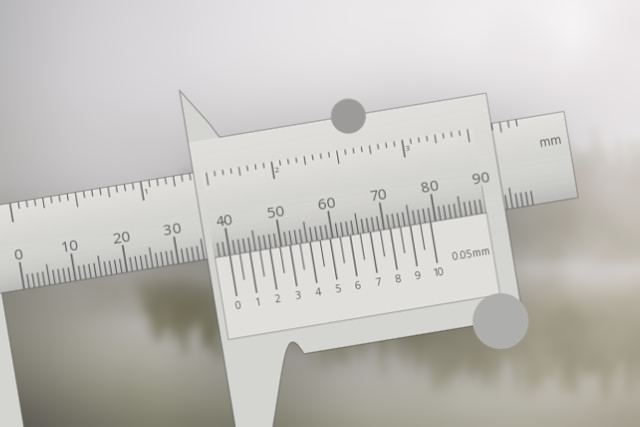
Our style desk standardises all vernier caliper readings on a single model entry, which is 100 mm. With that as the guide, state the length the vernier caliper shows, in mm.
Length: 40.0 mm
